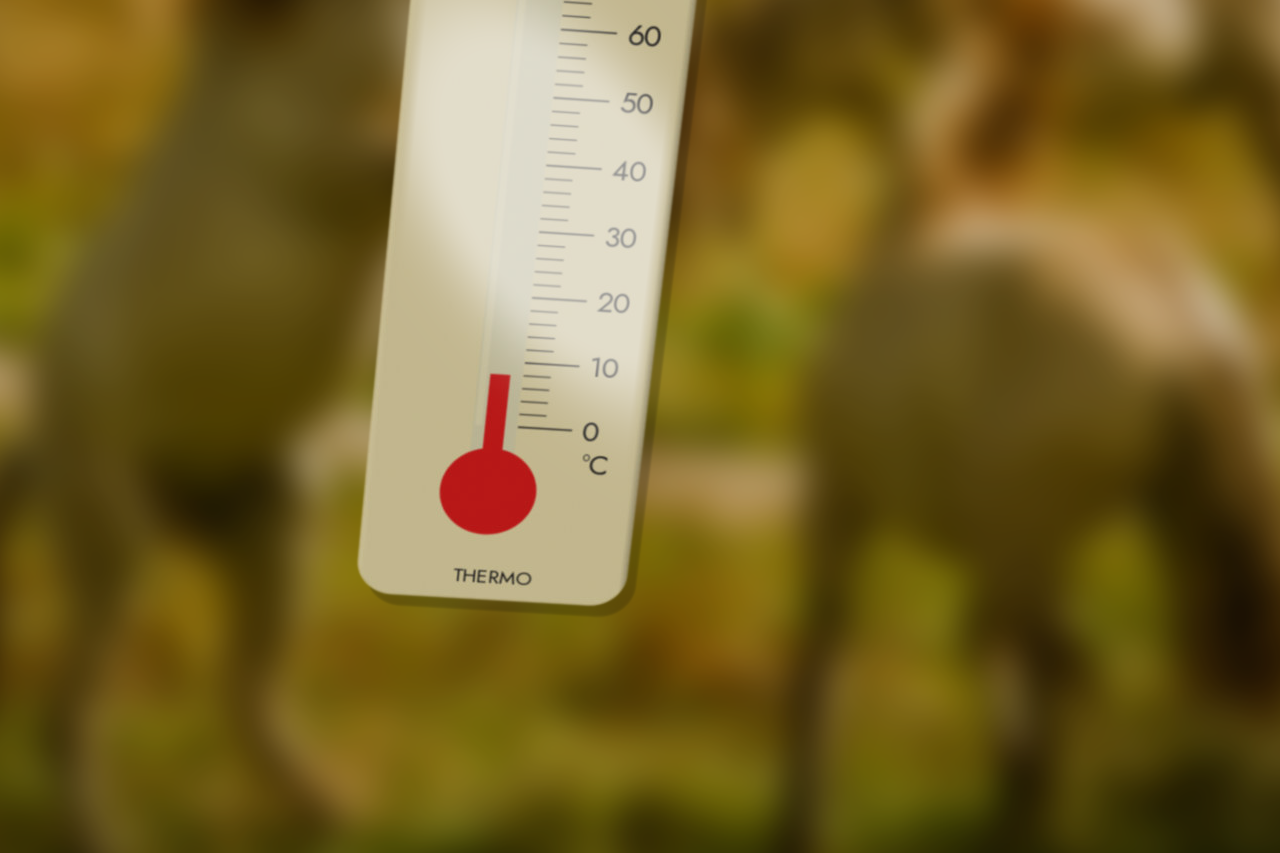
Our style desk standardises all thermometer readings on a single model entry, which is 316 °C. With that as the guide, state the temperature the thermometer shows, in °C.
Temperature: 8 °C
